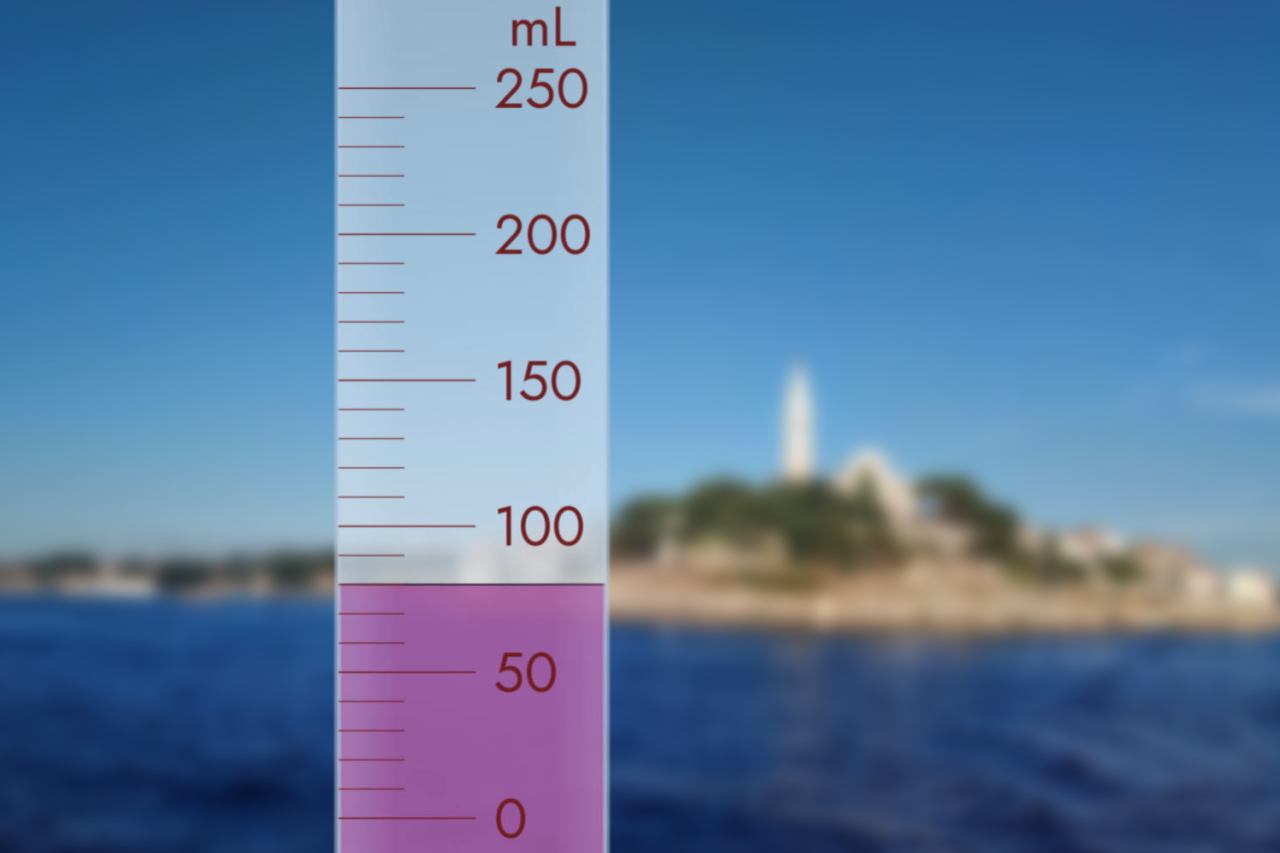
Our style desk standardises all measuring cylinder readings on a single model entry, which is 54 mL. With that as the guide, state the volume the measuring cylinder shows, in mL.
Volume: 80 mL
